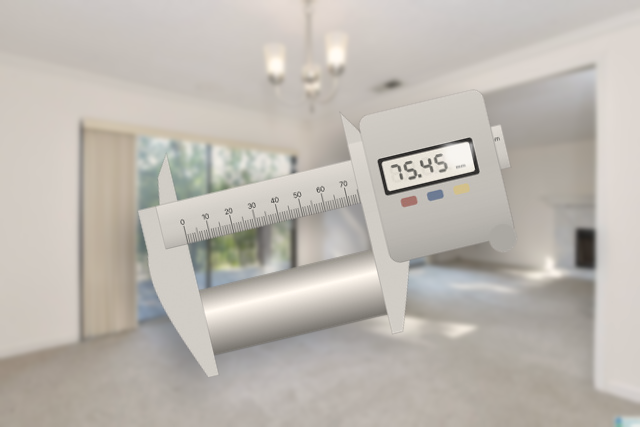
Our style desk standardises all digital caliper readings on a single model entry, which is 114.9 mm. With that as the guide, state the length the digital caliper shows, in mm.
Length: 75.45 mm
